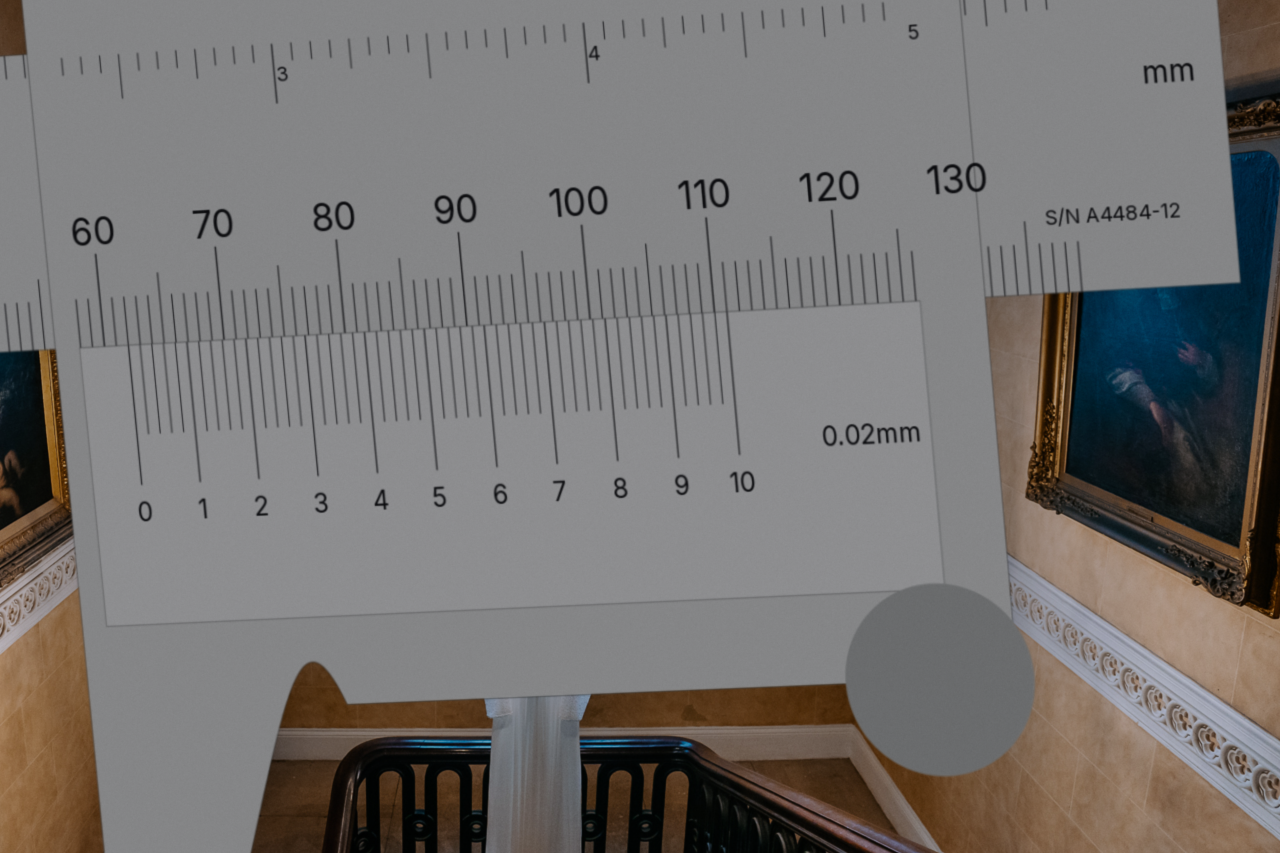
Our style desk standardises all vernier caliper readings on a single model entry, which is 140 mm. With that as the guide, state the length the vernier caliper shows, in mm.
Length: 62.0 mm
